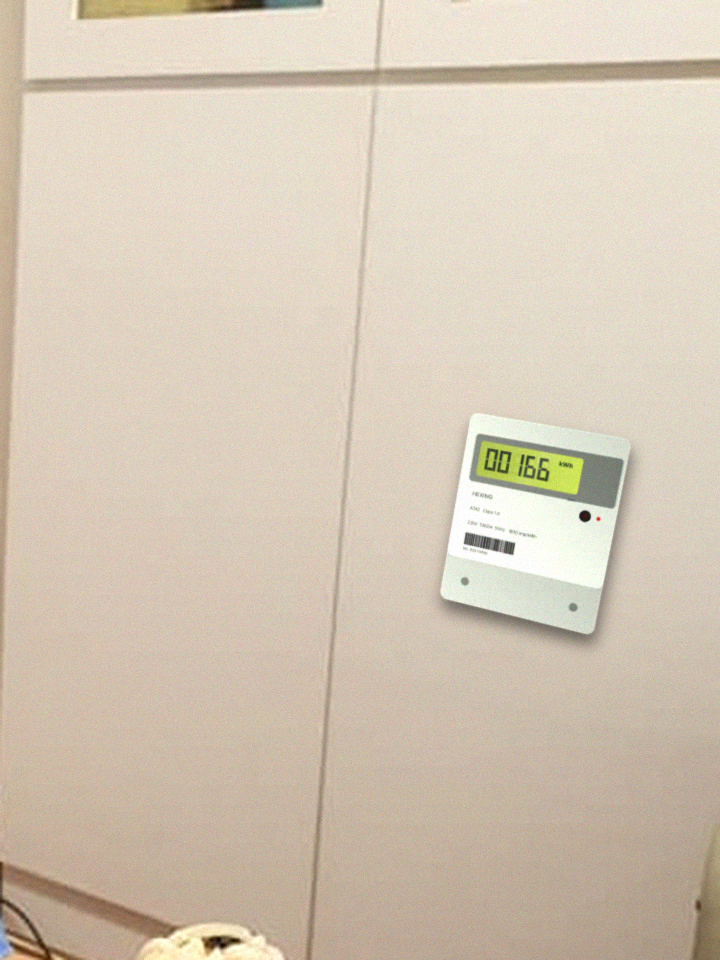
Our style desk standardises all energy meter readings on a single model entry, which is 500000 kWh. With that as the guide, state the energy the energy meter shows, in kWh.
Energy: 166 kWh
